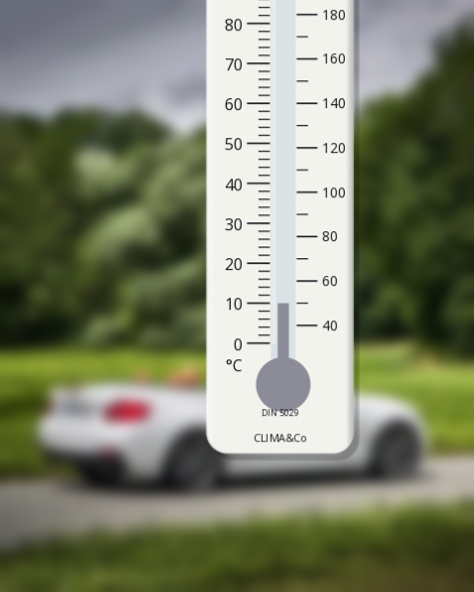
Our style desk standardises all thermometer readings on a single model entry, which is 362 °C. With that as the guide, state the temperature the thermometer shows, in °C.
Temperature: 10 °C
